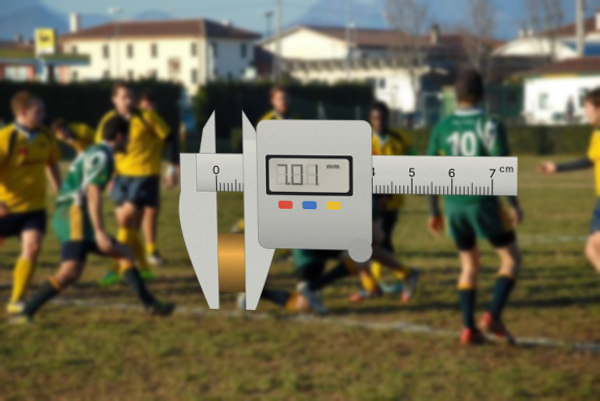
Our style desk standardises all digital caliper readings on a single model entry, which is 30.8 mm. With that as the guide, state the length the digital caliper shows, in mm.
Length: 7.01 mm
